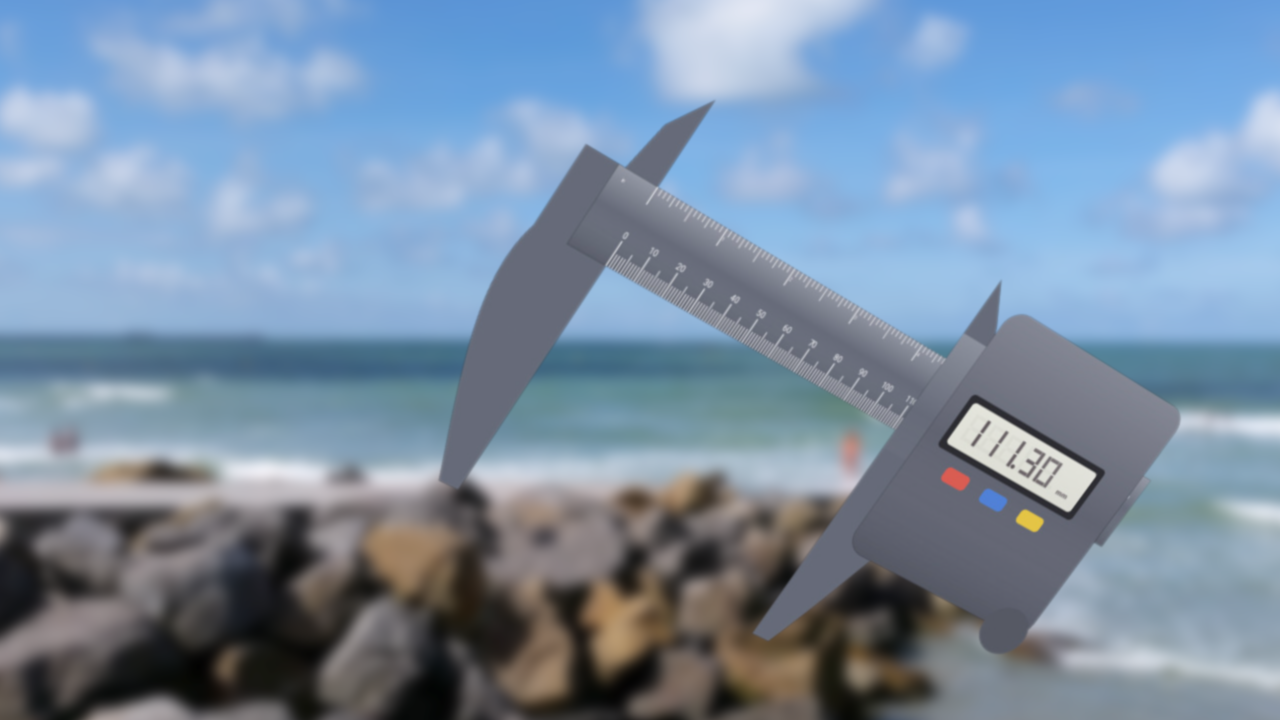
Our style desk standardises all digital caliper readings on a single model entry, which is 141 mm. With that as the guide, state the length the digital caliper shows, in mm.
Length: 111.30 mm
